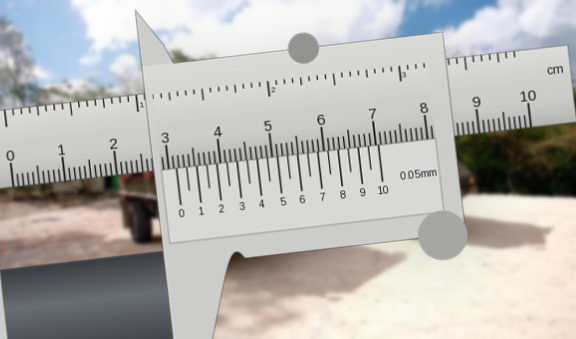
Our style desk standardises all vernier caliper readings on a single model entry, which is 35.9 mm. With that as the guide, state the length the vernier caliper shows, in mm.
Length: 31.5 mm
